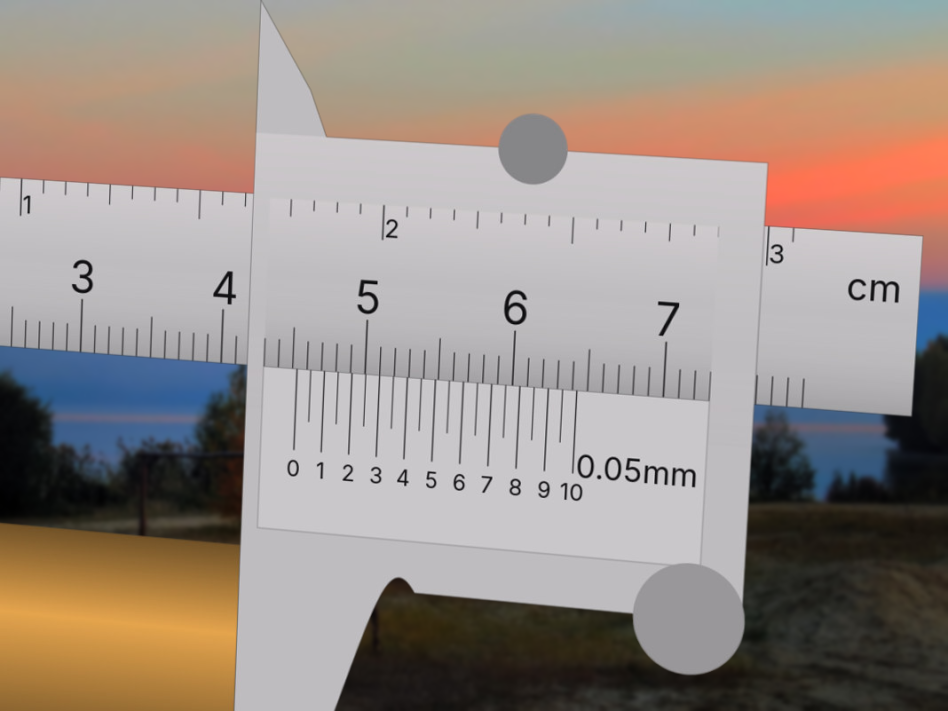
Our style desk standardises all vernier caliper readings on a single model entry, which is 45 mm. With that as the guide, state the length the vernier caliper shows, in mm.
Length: 45.3 mm
